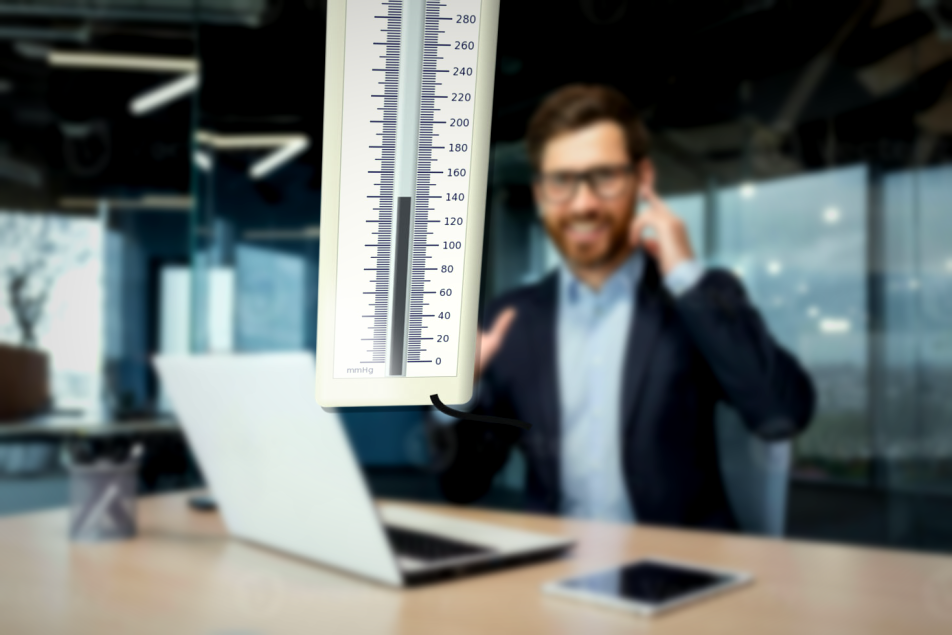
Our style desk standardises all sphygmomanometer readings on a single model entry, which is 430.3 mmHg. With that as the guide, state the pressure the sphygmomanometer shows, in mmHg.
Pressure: 140 mmHg
